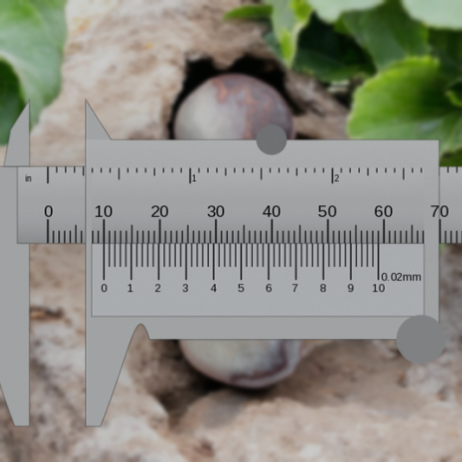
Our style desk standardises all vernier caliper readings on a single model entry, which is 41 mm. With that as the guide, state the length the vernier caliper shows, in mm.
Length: 10.0 mm
